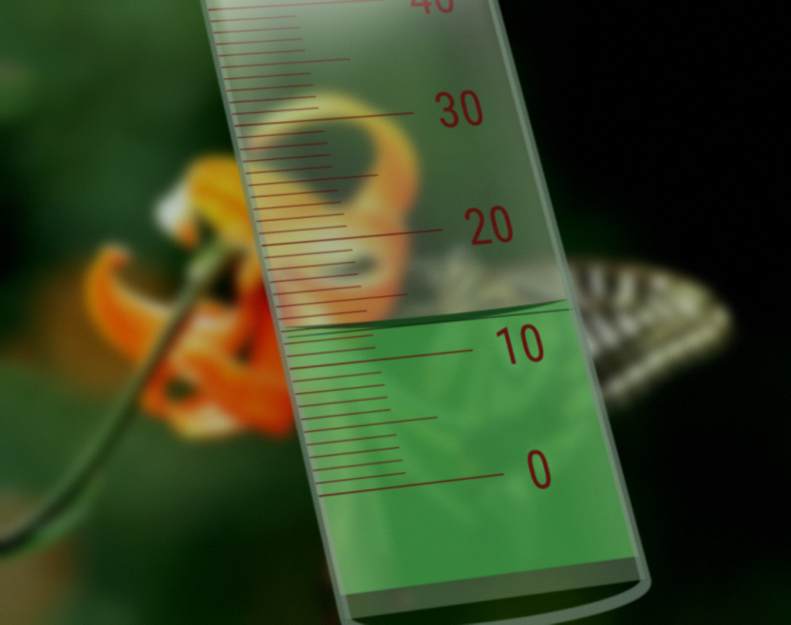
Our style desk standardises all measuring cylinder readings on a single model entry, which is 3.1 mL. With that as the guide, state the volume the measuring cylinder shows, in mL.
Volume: 12.5 mL
